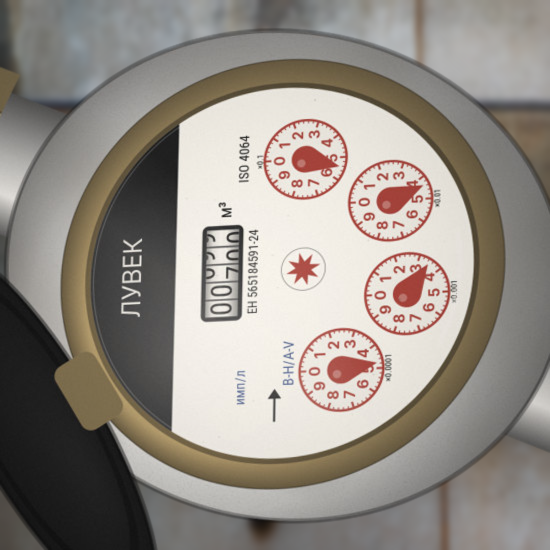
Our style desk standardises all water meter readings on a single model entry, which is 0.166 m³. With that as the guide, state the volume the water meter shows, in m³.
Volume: 699.5434 m³
